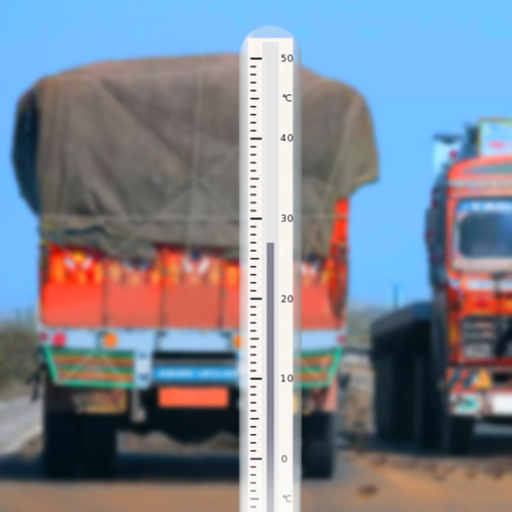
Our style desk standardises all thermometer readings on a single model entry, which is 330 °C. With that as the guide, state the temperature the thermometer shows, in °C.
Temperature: 27 °C
